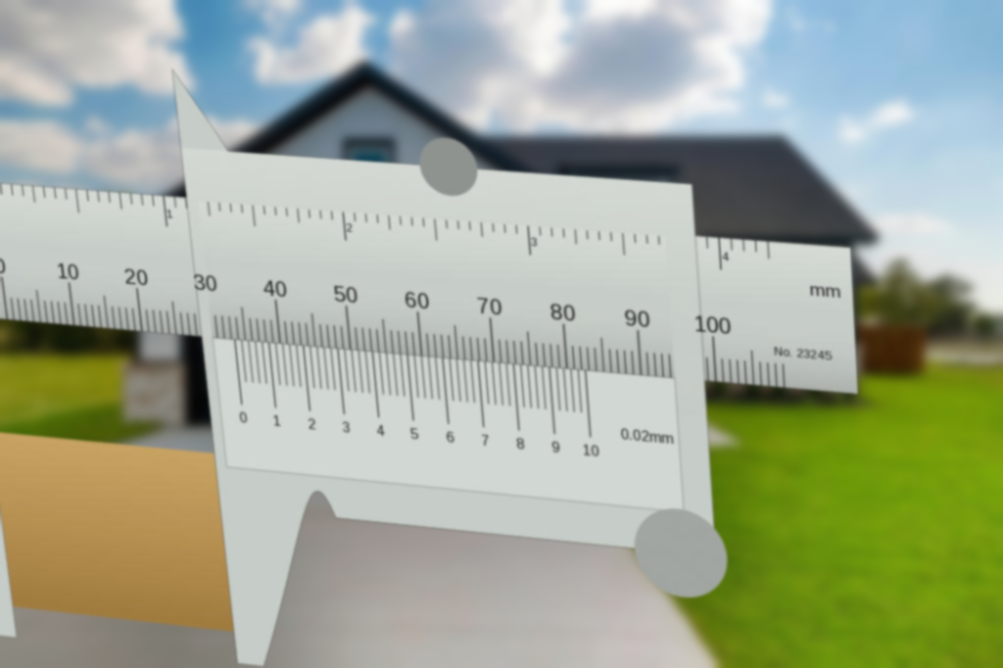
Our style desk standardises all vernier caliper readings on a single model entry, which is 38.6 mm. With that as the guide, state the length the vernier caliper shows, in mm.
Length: 33.5 mm
